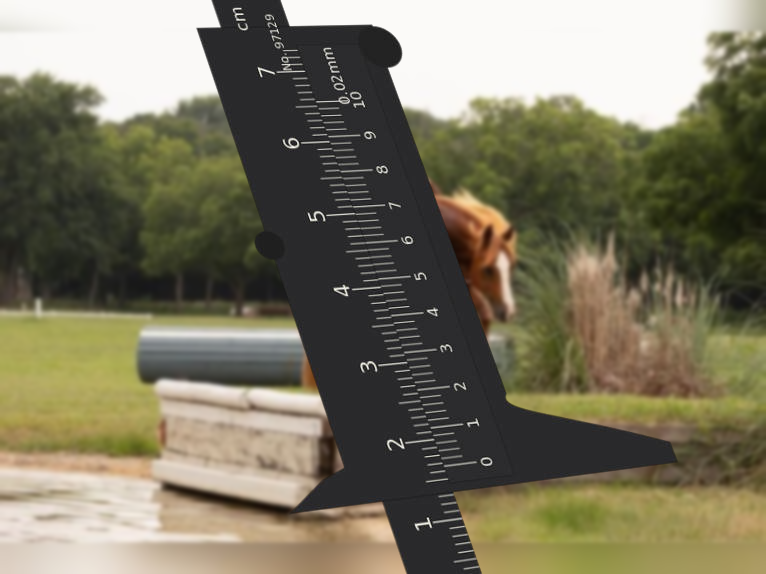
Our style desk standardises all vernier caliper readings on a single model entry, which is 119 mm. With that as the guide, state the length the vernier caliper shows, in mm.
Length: 16.6 mm
